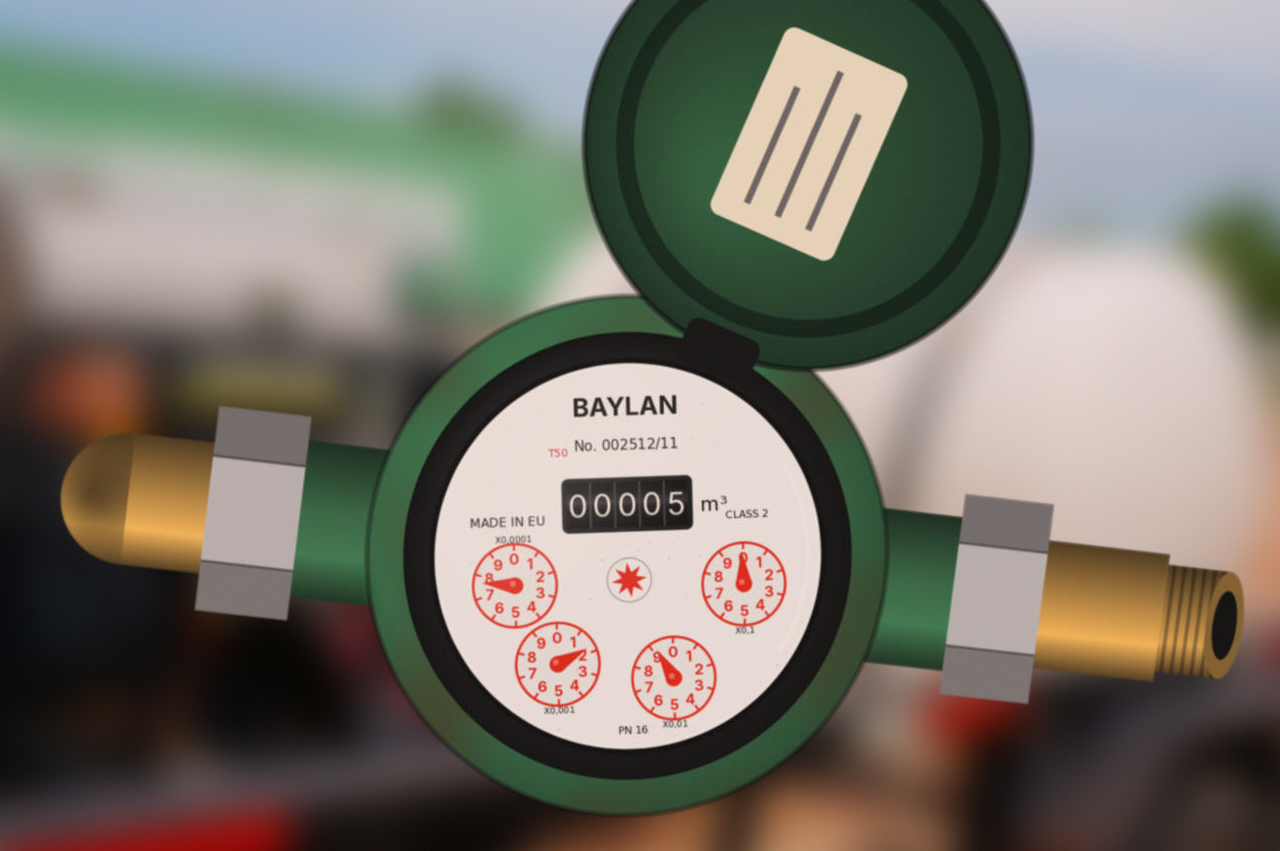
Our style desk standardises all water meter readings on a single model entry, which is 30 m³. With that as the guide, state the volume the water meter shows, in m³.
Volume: 4.9917 m³
